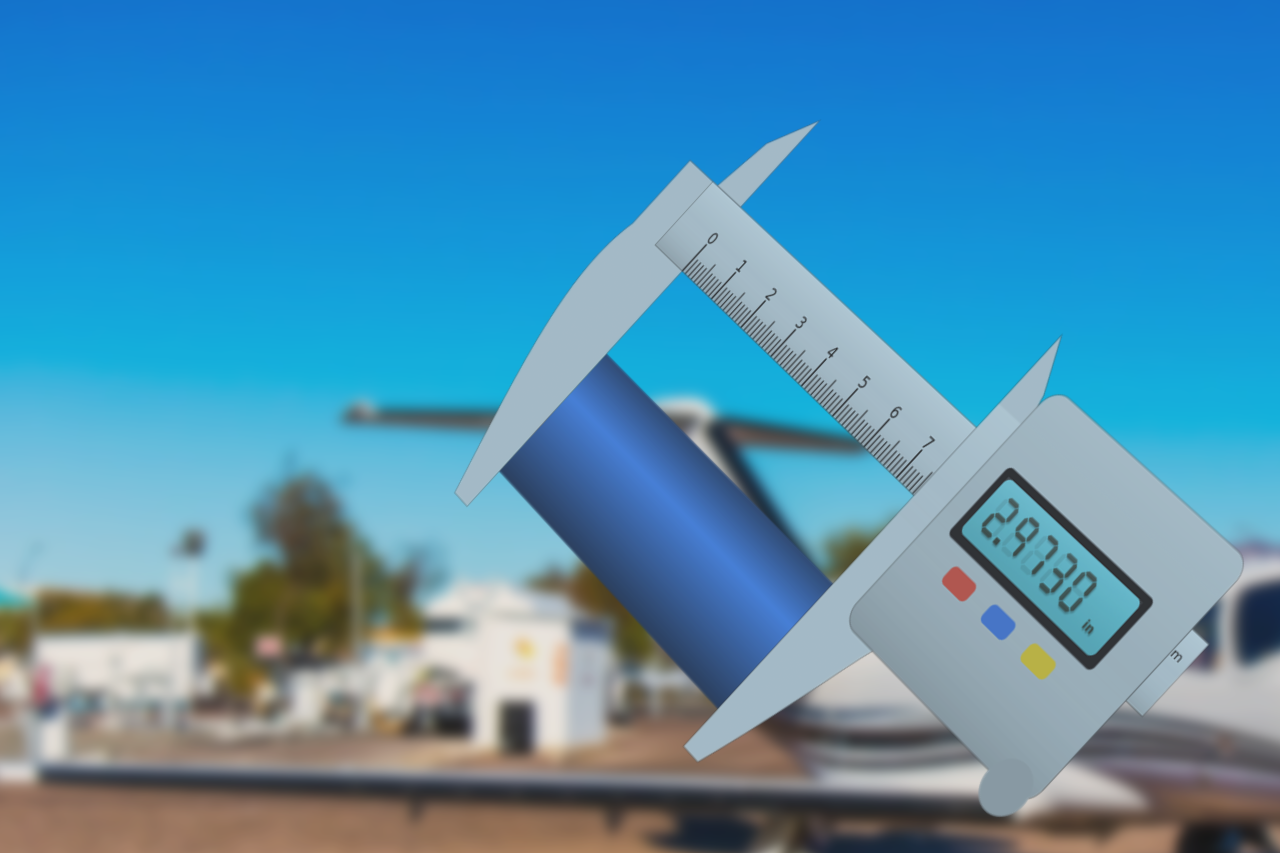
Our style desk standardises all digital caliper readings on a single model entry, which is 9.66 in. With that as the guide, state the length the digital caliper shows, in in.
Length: 2.9730 in
